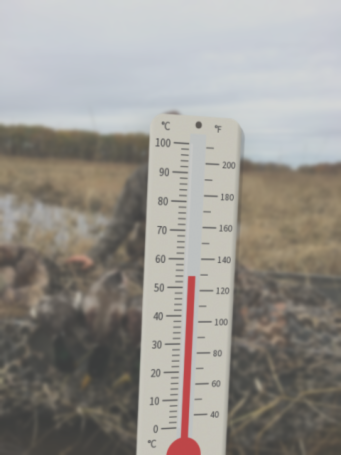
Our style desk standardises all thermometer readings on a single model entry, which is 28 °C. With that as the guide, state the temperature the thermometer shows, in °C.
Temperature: 54 °C
